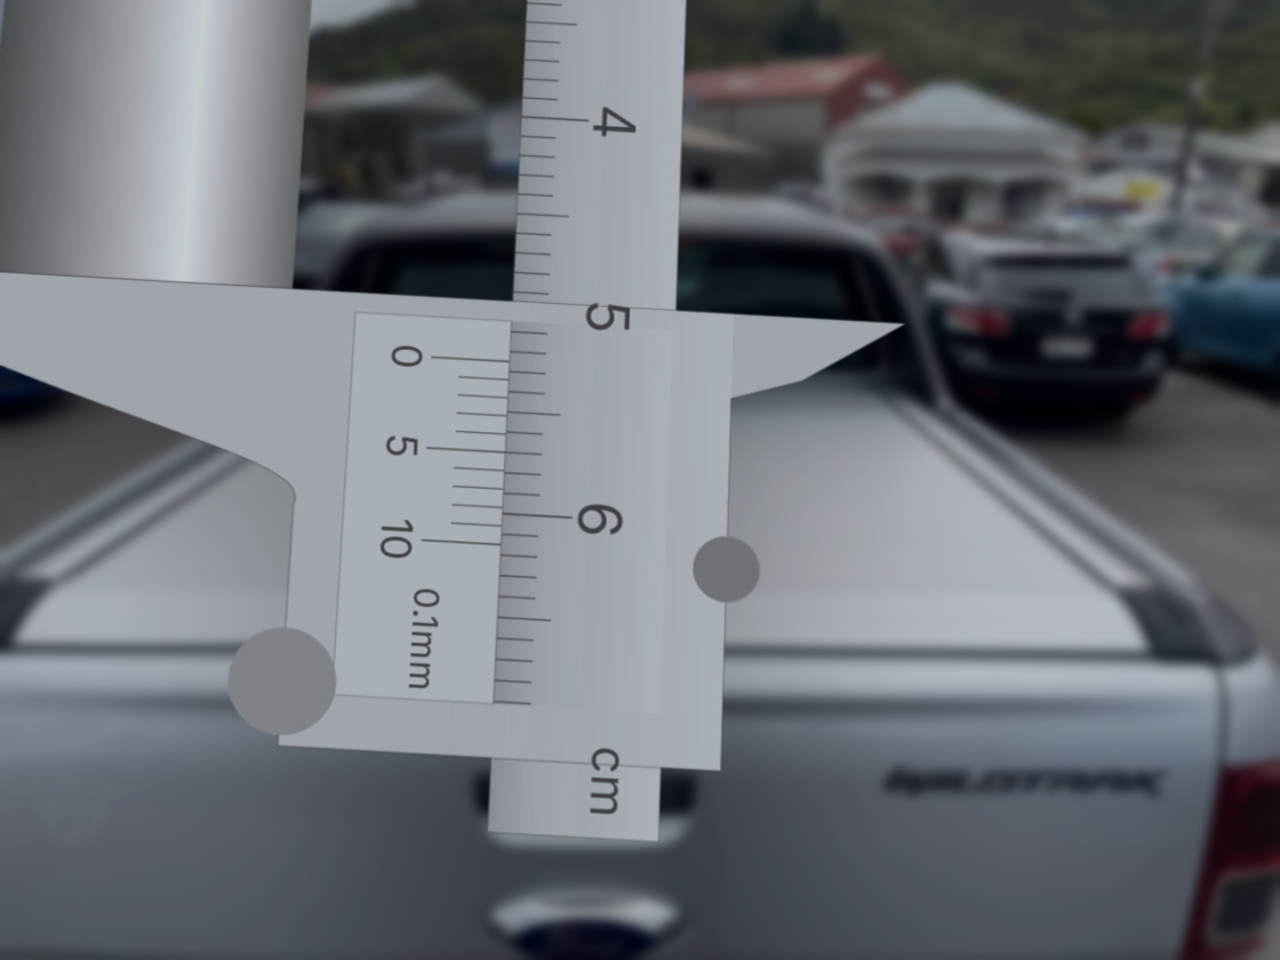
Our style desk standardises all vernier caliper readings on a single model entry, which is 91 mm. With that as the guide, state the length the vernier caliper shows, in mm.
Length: 52.5 mm
